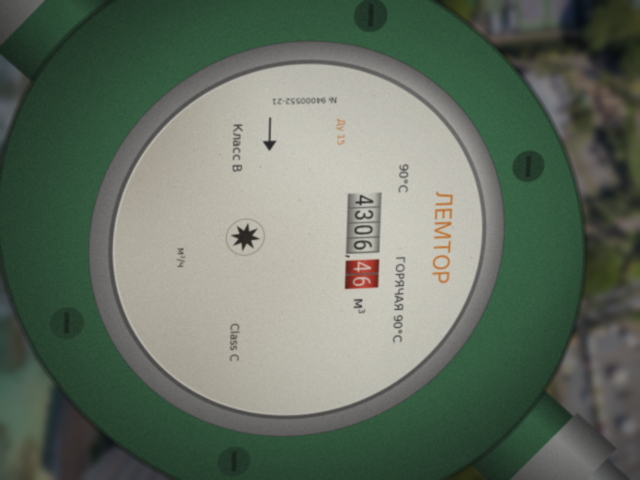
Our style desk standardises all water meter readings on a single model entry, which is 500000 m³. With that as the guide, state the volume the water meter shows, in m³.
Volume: 4306.46 m³
